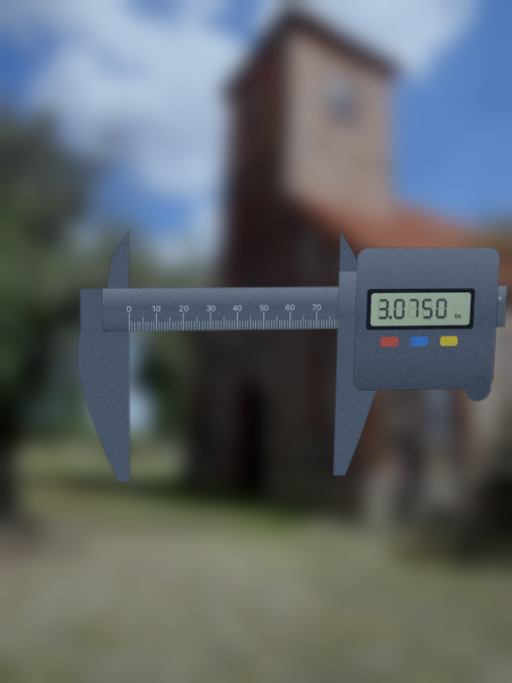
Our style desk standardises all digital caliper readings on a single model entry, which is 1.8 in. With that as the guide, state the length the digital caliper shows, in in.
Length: 3.0750 in
